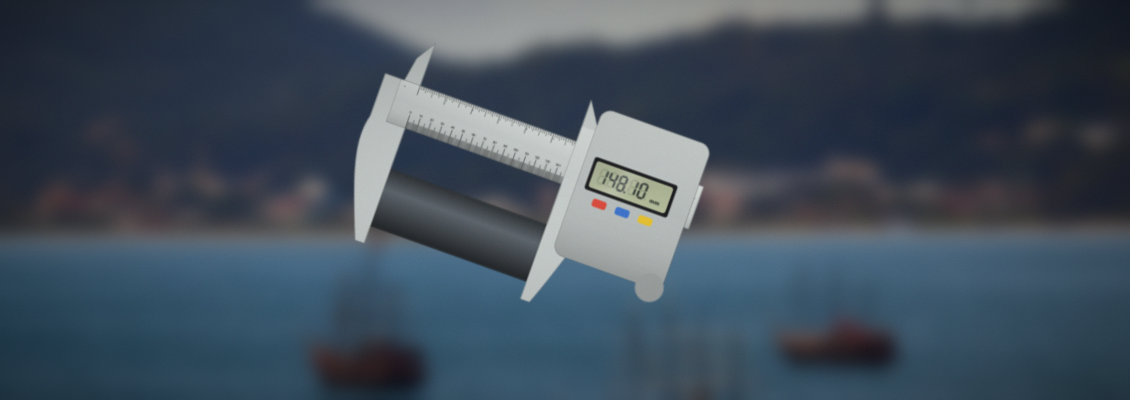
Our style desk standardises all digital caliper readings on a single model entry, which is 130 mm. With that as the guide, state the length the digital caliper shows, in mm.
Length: 148.10 mm
